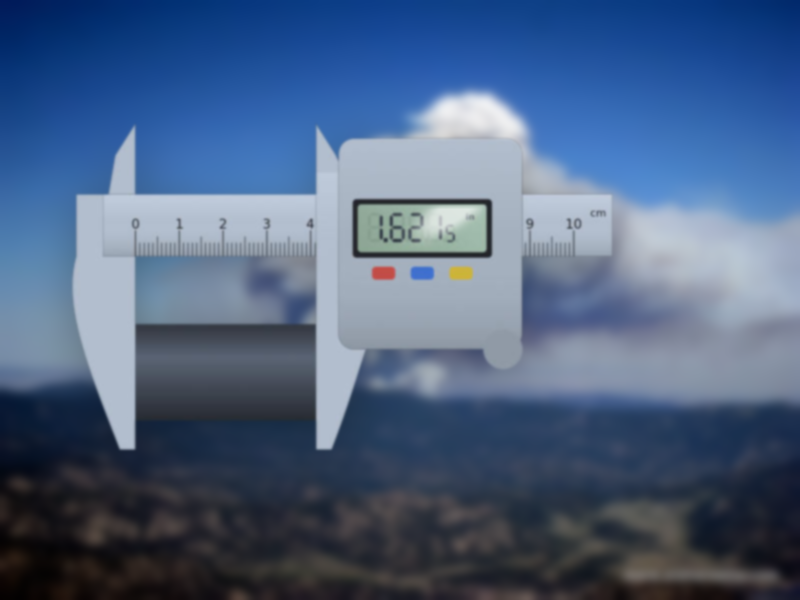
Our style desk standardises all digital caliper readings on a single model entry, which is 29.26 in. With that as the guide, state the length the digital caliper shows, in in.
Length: 1.6215 in
